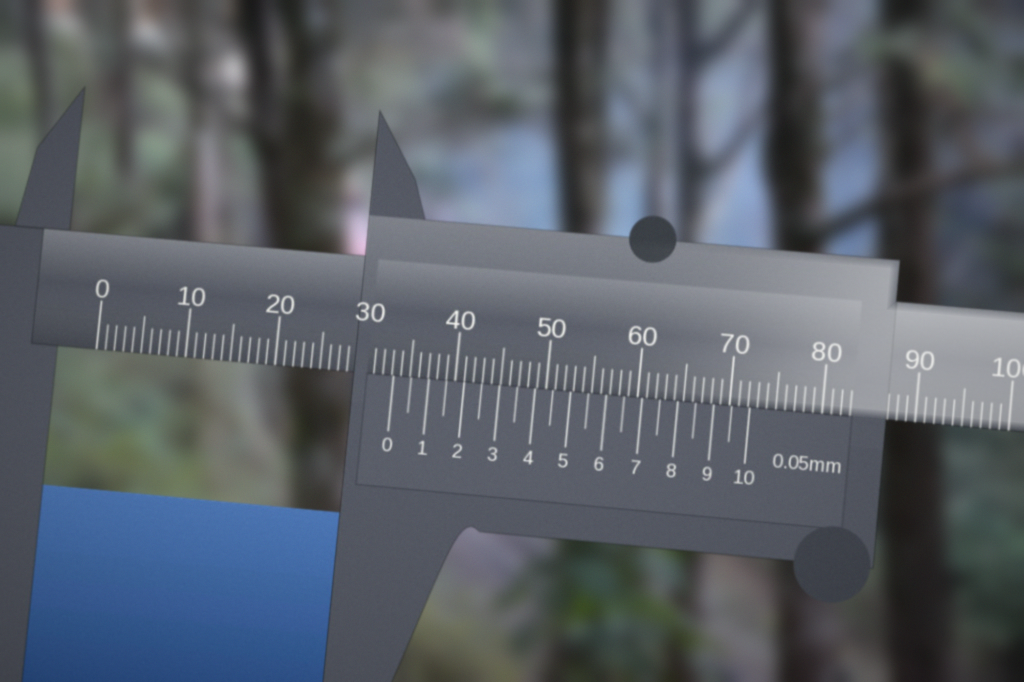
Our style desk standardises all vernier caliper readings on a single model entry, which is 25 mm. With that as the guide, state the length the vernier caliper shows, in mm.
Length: 33.2 mm
